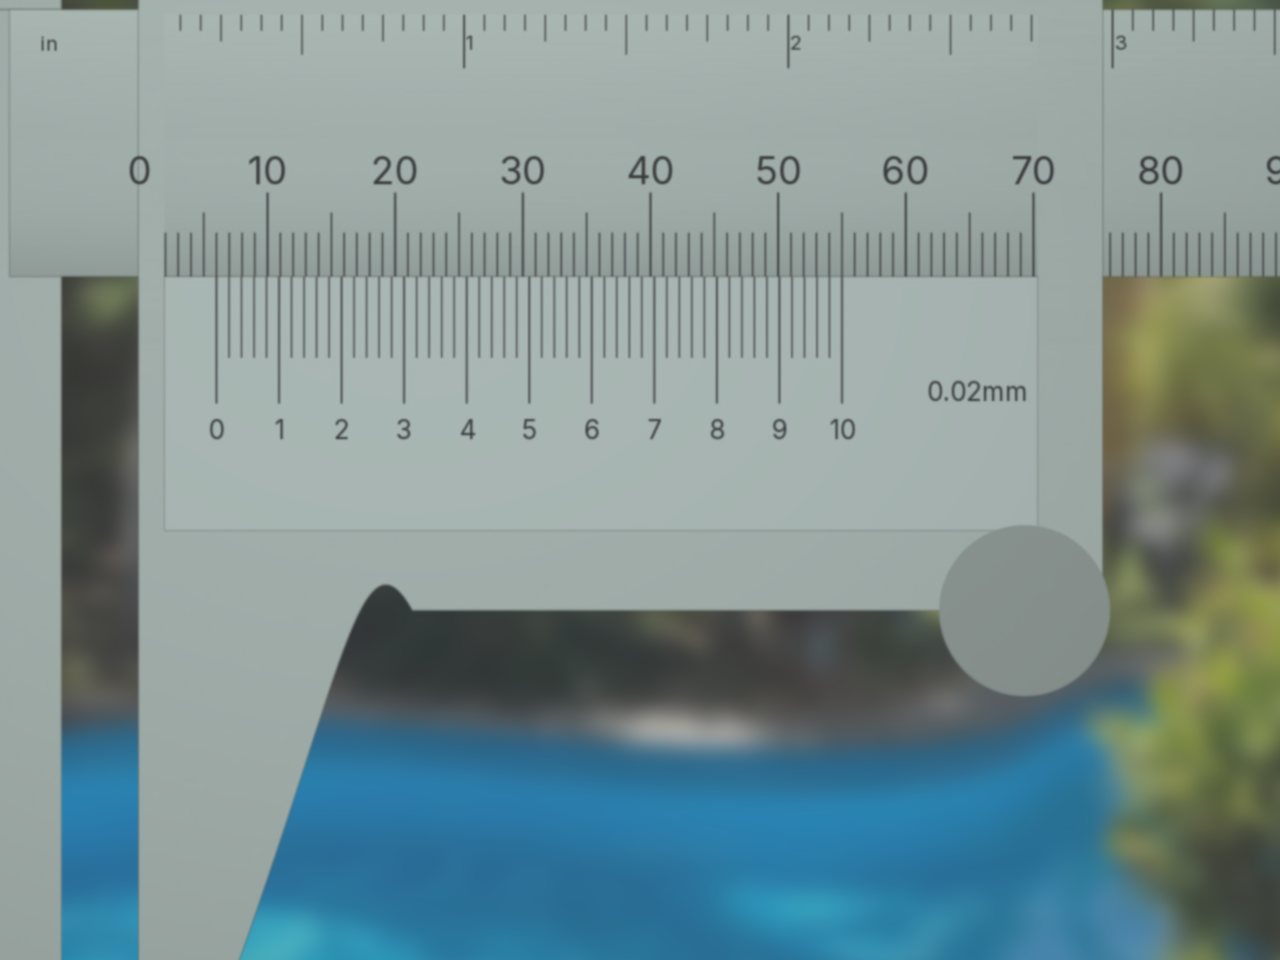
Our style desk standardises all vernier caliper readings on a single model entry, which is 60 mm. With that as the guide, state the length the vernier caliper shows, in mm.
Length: 6.0 mm
